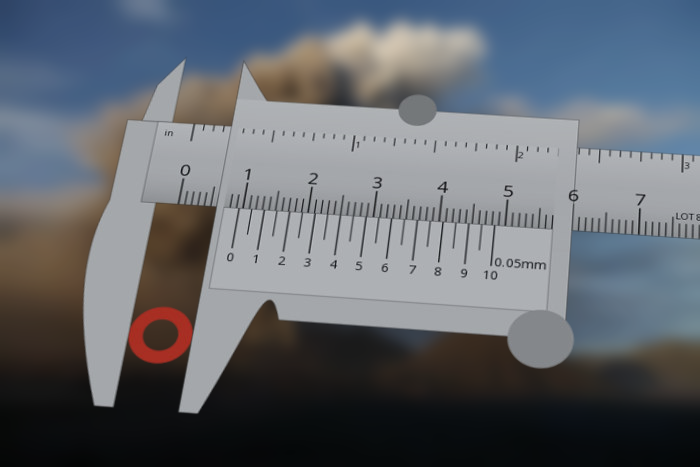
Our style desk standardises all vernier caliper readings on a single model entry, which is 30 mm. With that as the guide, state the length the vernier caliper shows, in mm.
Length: 9.4 mm
